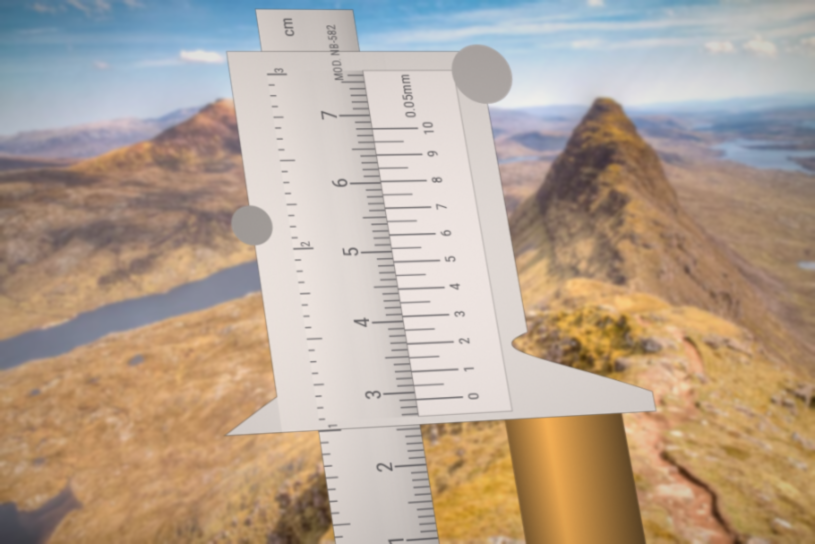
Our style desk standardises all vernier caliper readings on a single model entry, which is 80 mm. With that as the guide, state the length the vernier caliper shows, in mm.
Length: 29.0 mm
